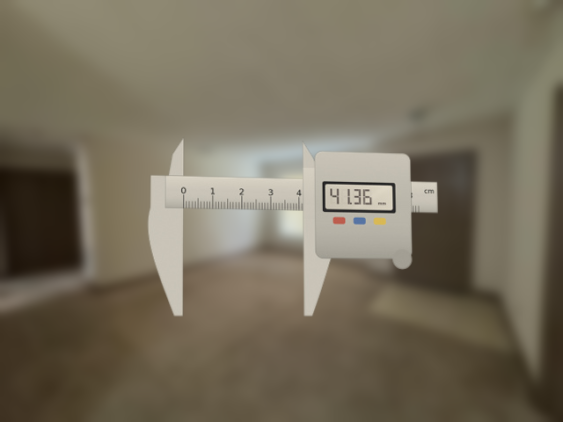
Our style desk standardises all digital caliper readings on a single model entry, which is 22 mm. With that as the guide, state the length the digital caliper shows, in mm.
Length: 41.36 mm
